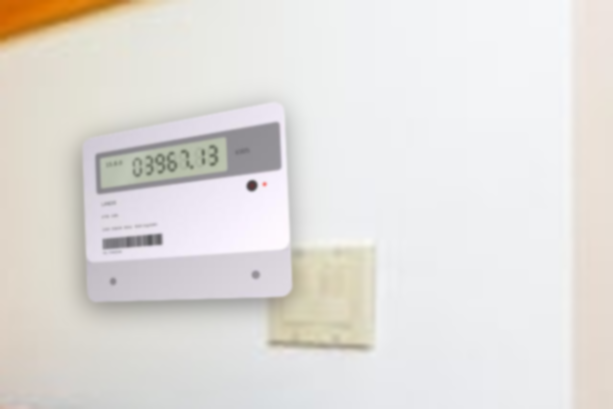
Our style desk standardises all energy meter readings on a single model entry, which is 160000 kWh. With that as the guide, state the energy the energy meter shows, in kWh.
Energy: 3967.13 kWh
